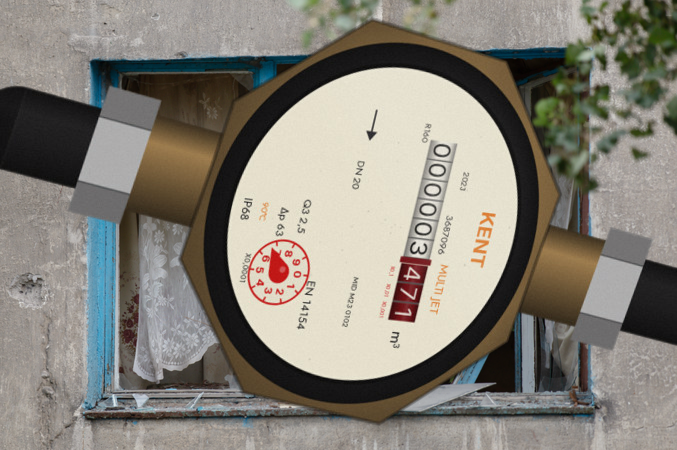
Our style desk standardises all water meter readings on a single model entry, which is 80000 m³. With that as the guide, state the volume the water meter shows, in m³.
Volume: 3.4716 m³
